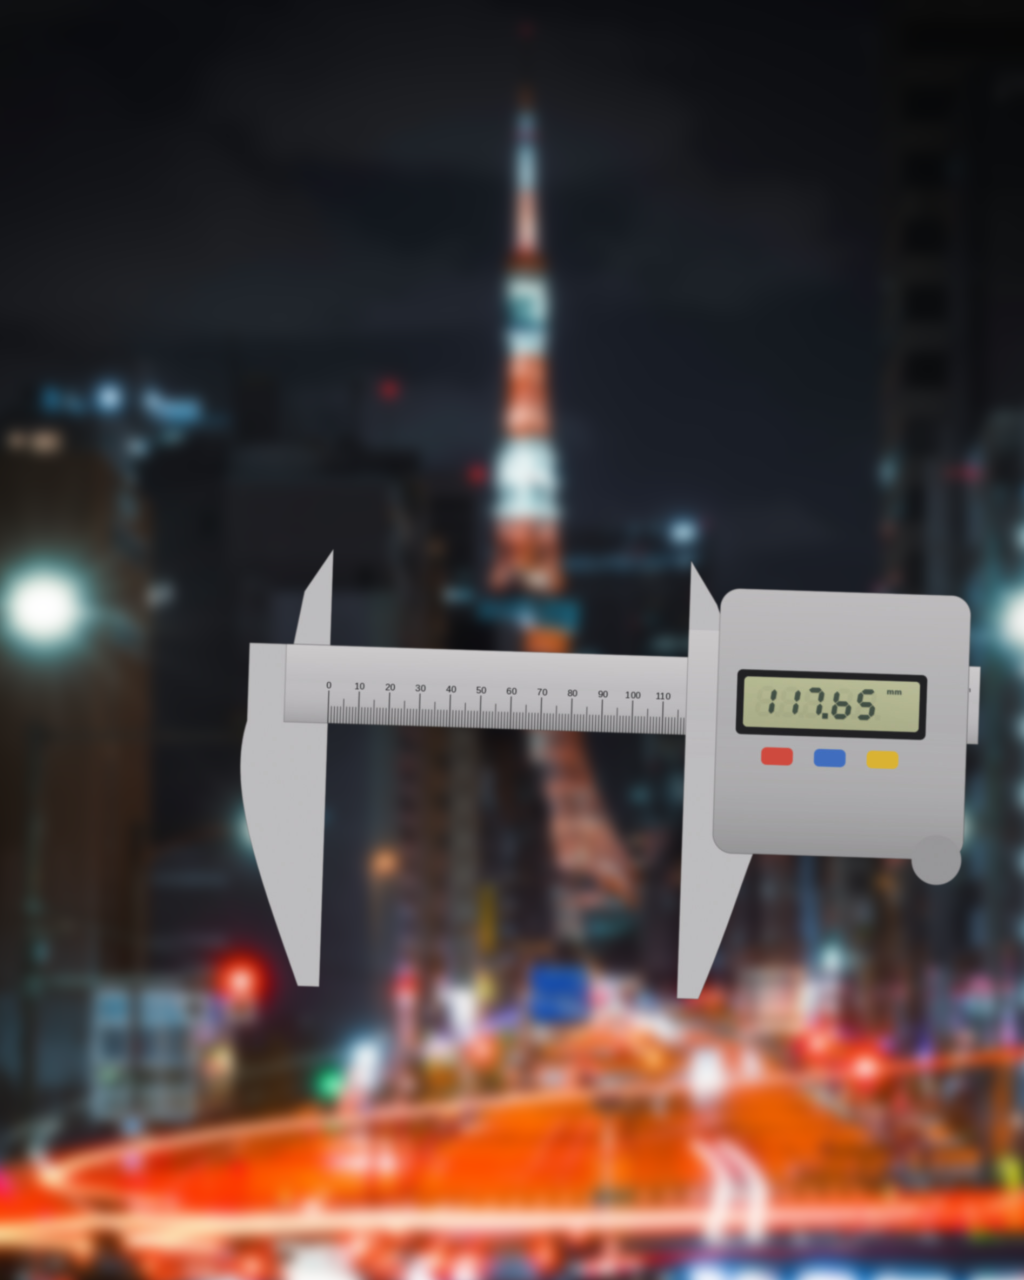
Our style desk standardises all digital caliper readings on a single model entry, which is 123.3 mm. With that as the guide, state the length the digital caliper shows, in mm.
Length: 117.65 mm
